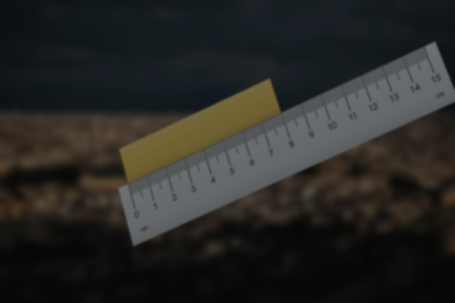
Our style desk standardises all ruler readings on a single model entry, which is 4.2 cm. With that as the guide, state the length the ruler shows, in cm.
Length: 8 cm
